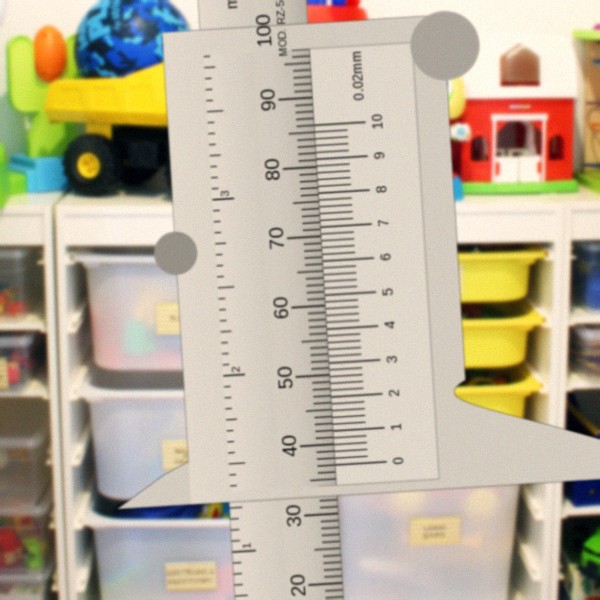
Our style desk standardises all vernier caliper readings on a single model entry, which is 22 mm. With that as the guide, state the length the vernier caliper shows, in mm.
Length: 37.0 mm
